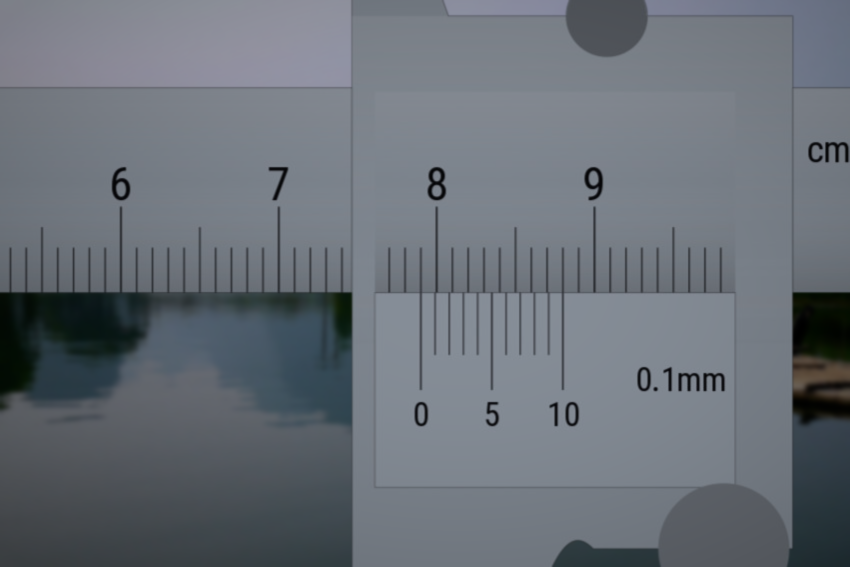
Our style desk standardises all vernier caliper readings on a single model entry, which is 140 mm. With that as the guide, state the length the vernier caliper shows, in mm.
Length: 79.0 mm
